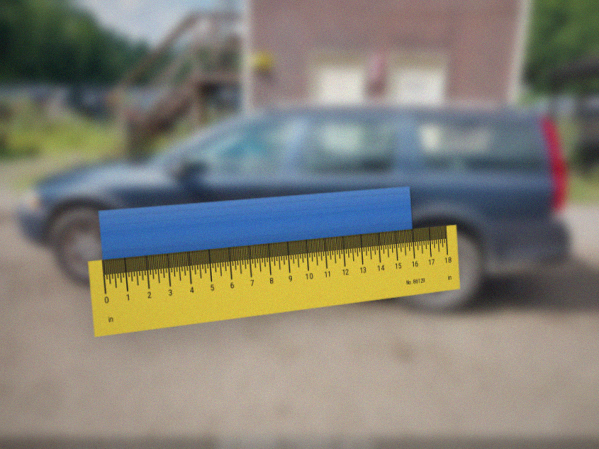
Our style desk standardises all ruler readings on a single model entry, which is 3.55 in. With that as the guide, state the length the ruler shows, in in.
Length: 16 in
